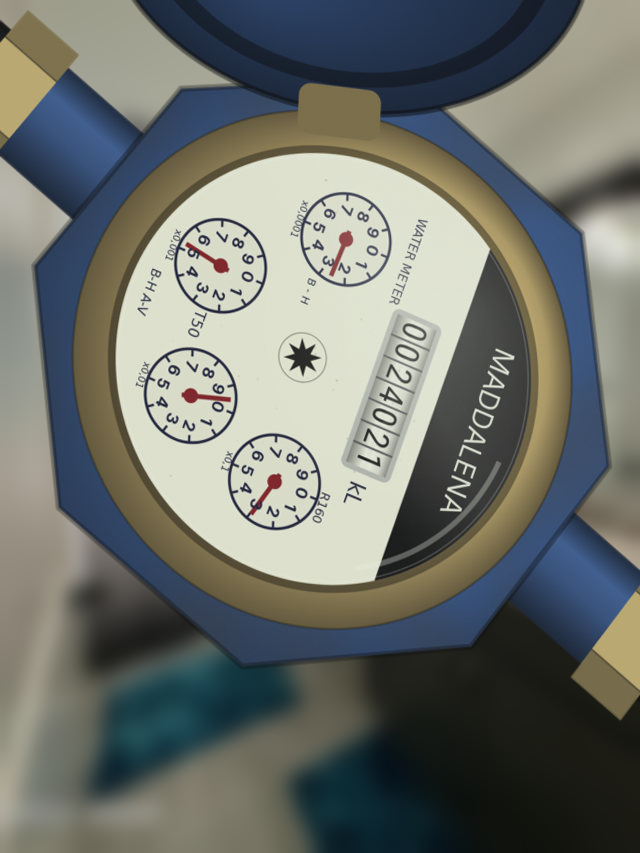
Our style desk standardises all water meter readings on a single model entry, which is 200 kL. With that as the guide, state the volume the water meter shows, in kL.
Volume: 24021.2952 kL
